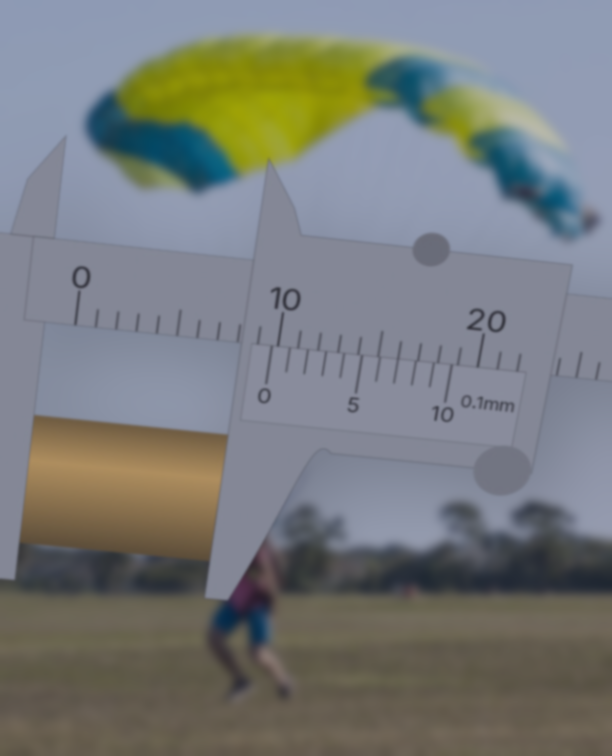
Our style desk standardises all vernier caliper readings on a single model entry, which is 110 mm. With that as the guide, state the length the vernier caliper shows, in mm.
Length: 9.7 mm
